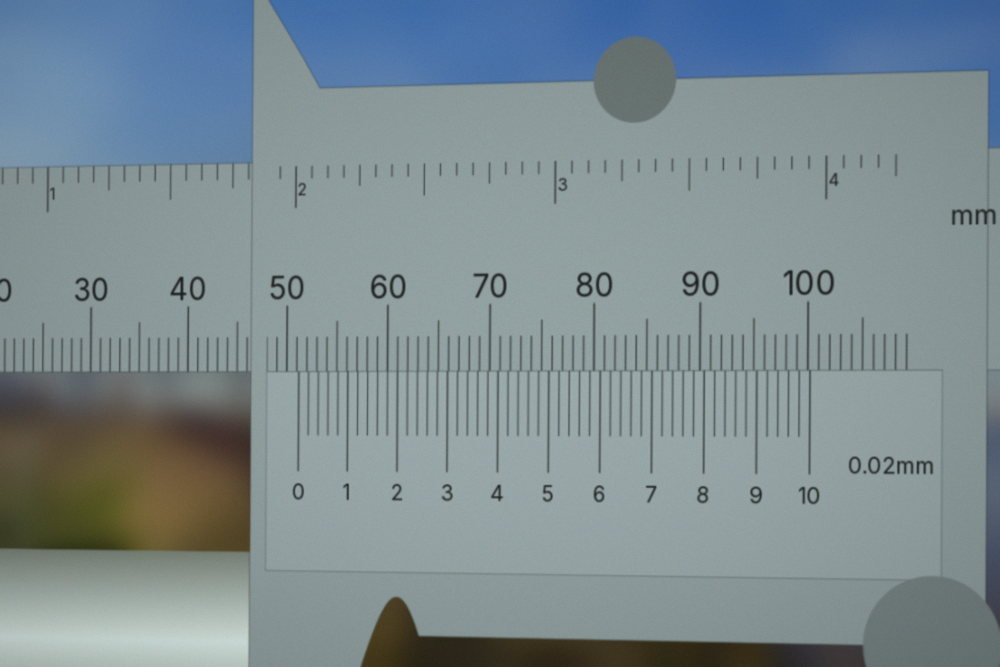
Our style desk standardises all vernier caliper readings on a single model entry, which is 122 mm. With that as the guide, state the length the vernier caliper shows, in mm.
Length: 51.2 mm
